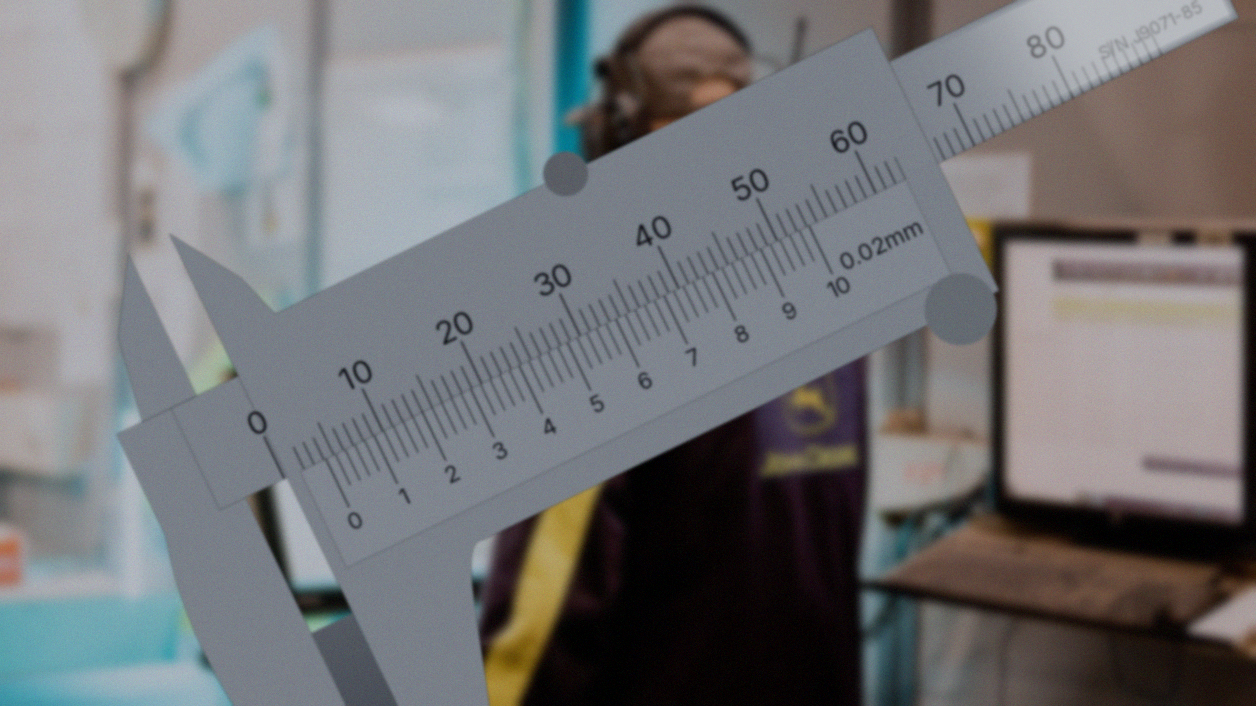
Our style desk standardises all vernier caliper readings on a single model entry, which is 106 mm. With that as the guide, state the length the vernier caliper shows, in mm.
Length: 4.2 mm
